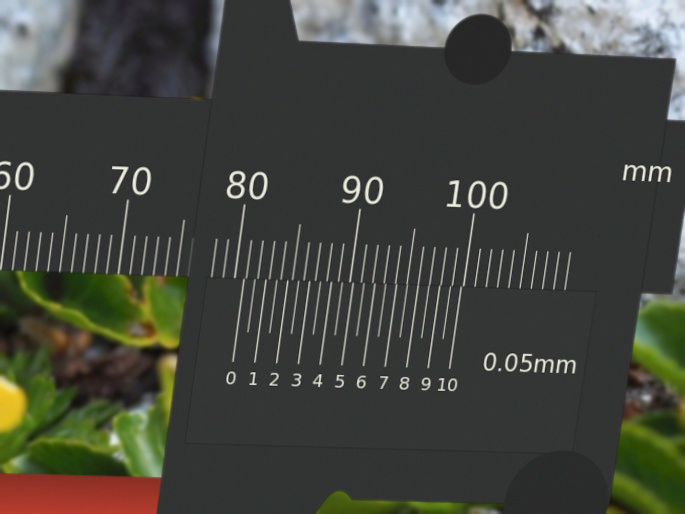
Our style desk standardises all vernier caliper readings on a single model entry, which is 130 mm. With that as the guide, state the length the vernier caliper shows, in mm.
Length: 80.8 mm
